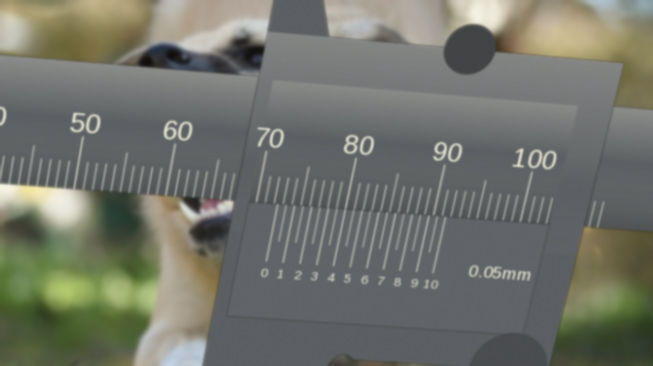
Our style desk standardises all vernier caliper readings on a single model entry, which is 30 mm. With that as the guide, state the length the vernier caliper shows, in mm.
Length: 72.4 mm
